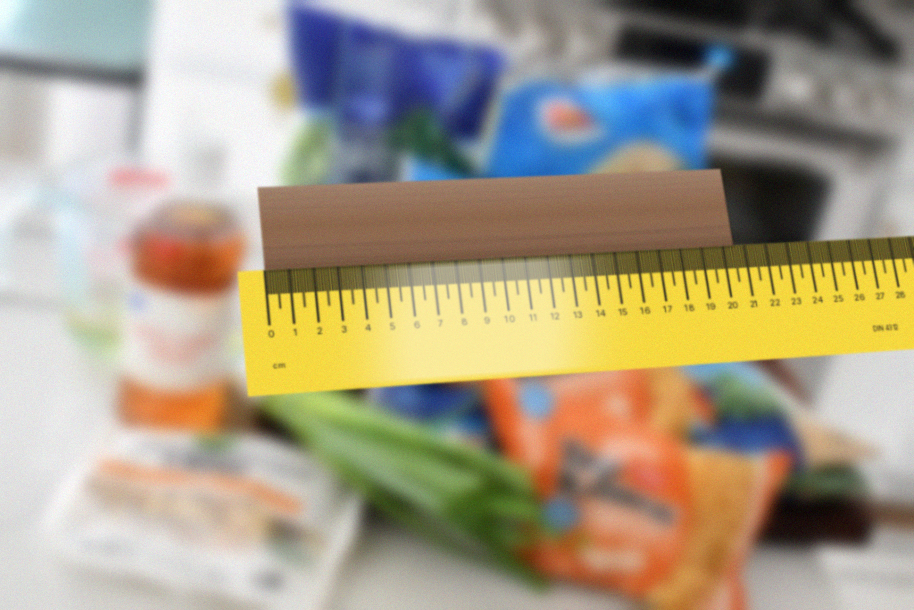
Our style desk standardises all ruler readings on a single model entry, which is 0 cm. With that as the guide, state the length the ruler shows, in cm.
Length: 20.5 cm
